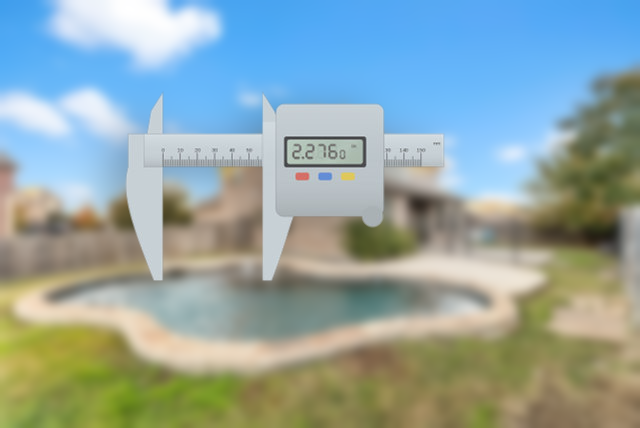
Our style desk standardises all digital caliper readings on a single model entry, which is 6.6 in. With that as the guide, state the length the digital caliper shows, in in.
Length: 2.2760 in
